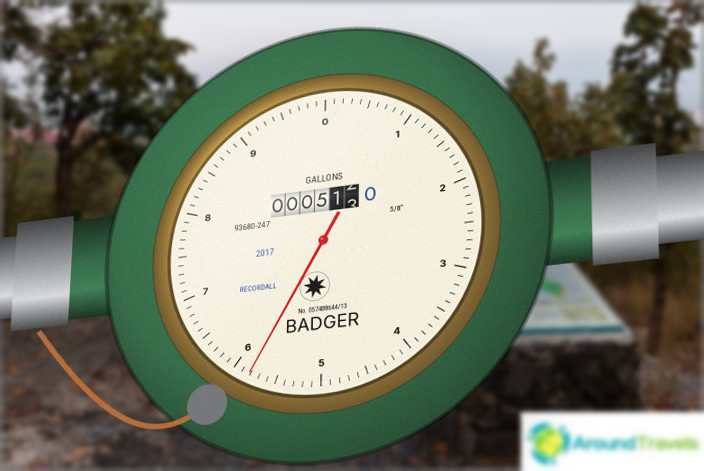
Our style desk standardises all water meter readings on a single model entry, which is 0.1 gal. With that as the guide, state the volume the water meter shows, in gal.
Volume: 5125.8 gal
